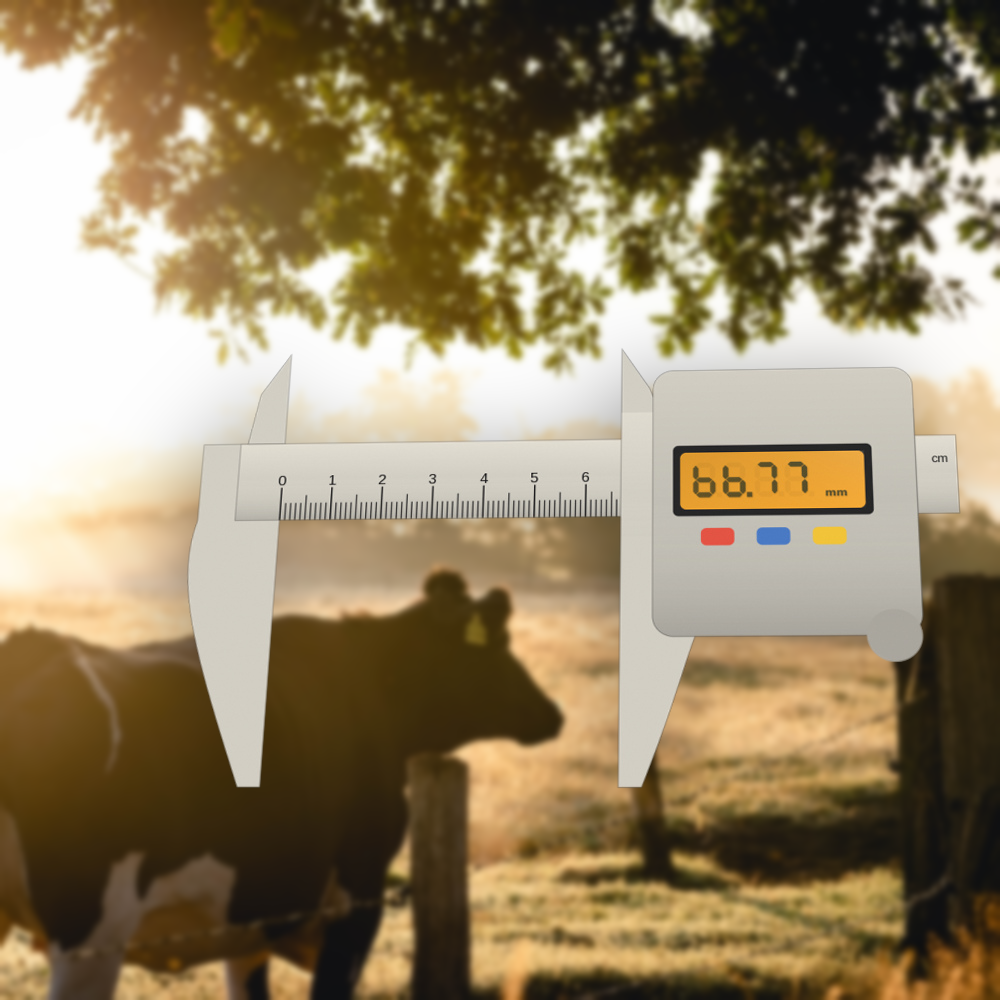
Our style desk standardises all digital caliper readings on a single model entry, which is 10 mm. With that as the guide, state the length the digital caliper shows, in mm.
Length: 66.77 mm
